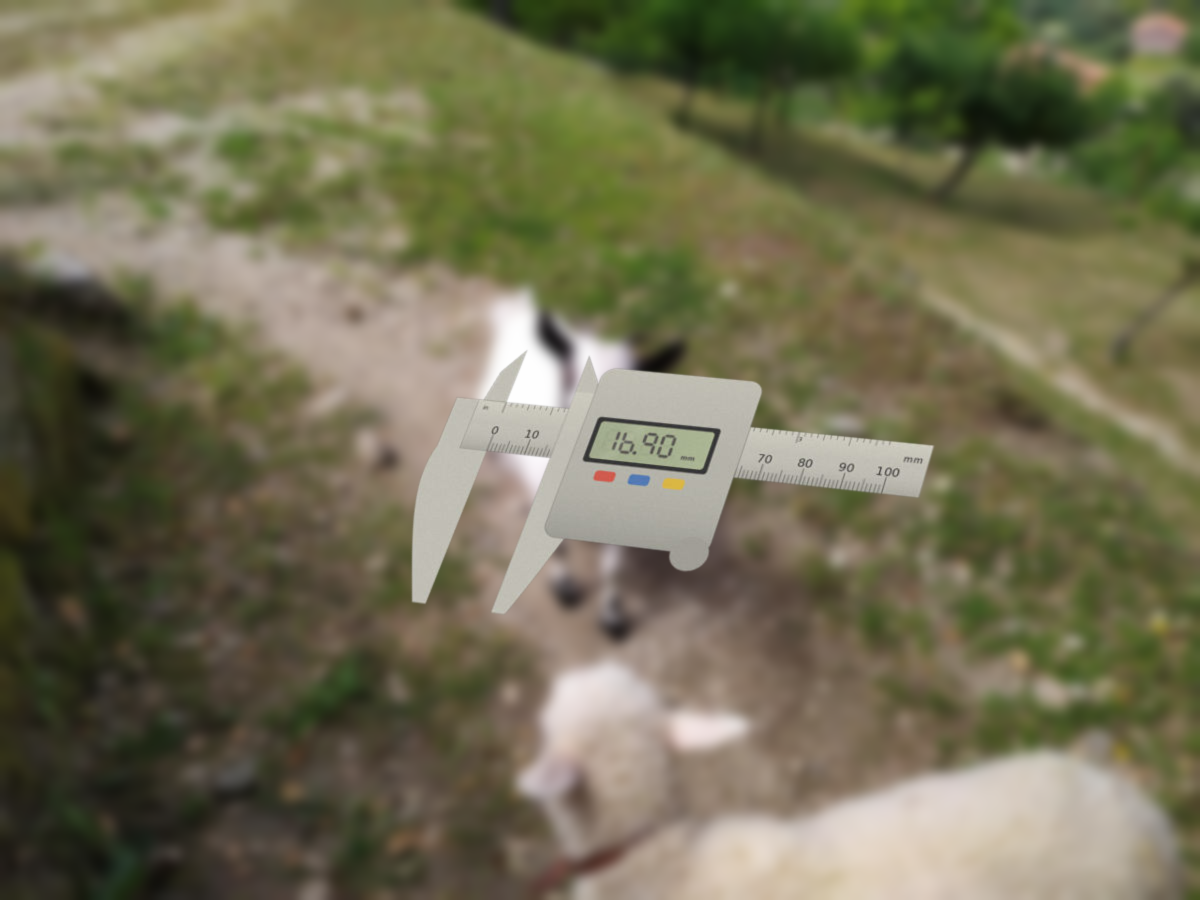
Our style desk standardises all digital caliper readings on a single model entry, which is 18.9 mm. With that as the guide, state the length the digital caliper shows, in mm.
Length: 16.90 mm
